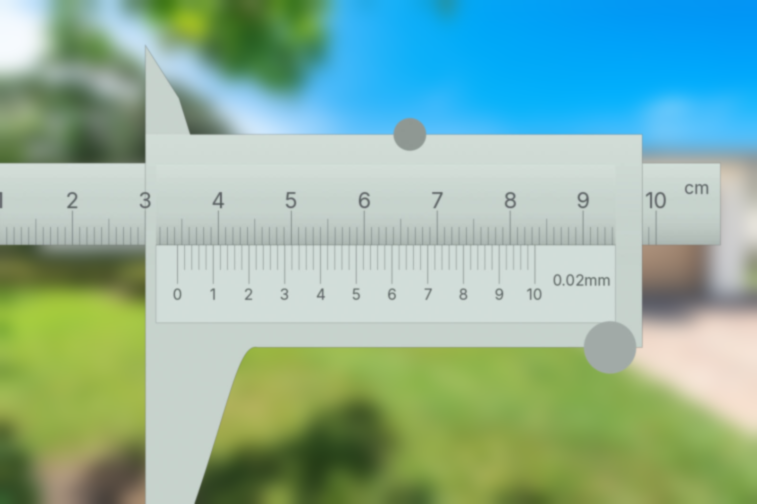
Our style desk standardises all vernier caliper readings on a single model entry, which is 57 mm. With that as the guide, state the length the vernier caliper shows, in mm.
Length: 34.4 mm
